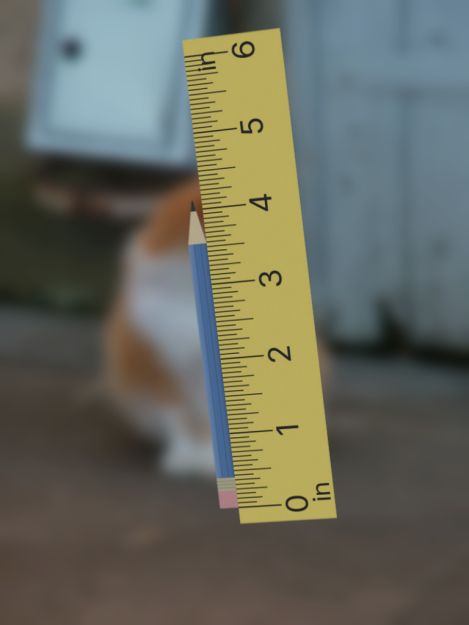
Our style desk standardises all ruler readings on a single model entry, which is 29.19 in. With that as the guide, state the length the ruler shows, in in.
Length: 4.125 in
